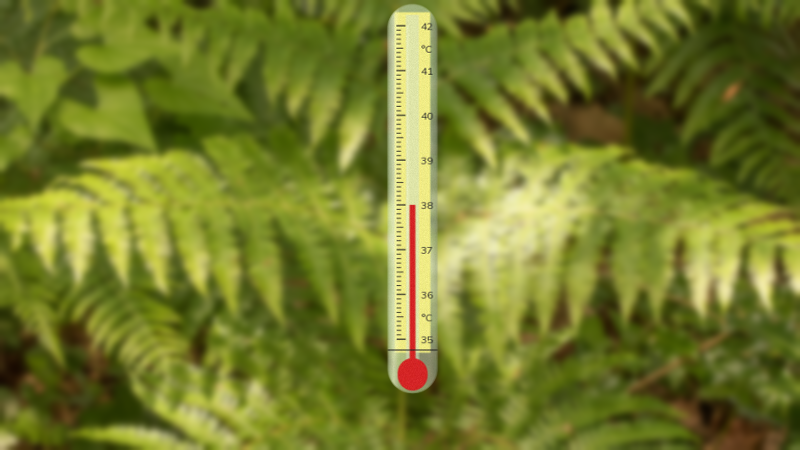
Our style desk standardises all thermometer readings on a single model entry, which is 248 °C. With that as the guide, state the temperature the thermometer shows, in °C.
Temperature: 38 °C
